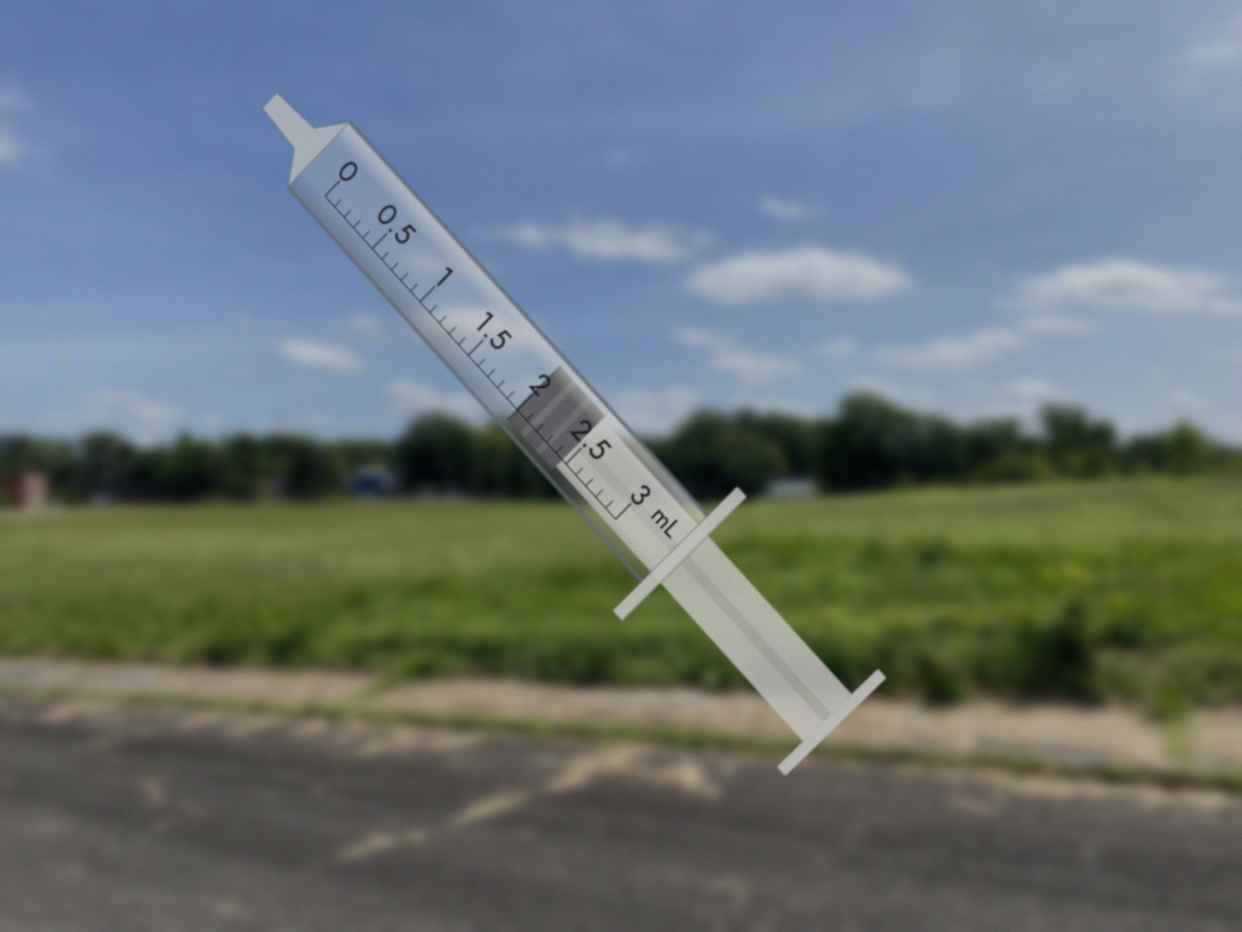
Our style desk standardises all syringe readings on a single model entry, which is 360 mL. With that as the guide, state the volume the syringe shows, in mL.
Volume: 2 mL
